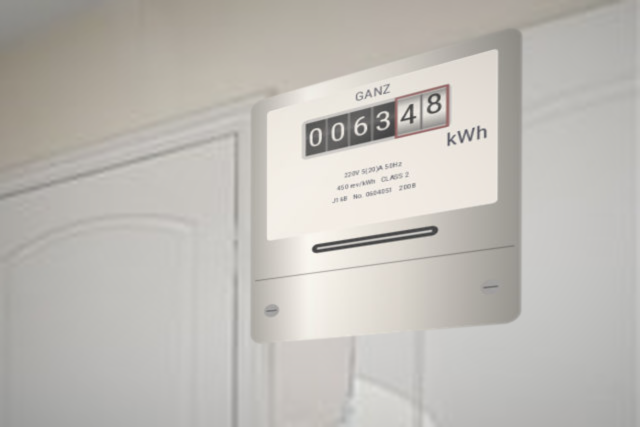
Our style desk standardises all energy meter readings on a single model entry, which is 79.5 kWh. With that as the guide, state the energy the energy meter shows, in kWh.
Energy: 63.48 kWh
